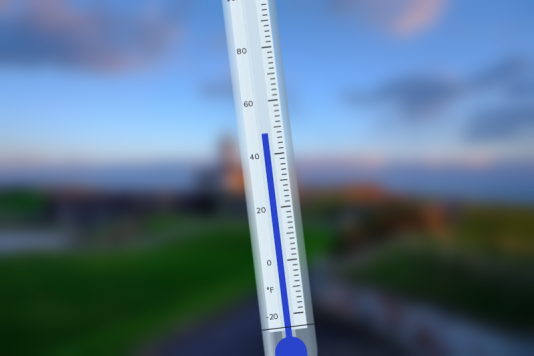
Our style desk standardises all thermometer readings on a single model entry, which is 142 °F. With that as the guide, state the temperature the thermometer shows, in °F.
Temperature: 48 °F
